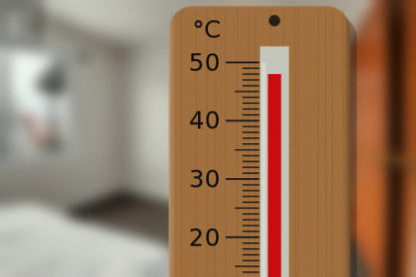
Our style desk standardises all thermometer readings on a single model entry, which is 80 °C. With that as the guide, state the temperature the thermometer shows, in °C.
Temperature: 48 °C
